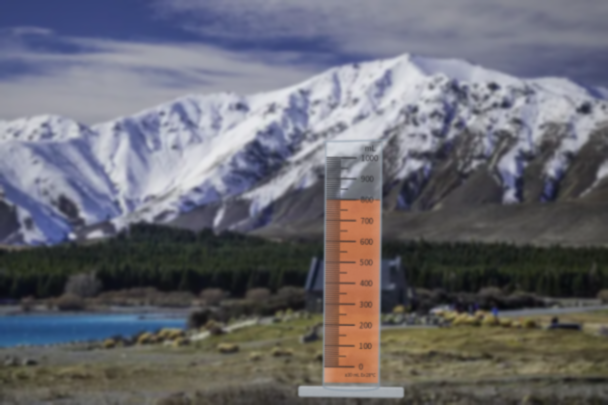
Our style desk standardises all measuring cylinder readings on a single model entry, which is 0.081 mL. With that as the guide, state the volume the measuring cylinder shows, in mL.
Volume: 800 mL
